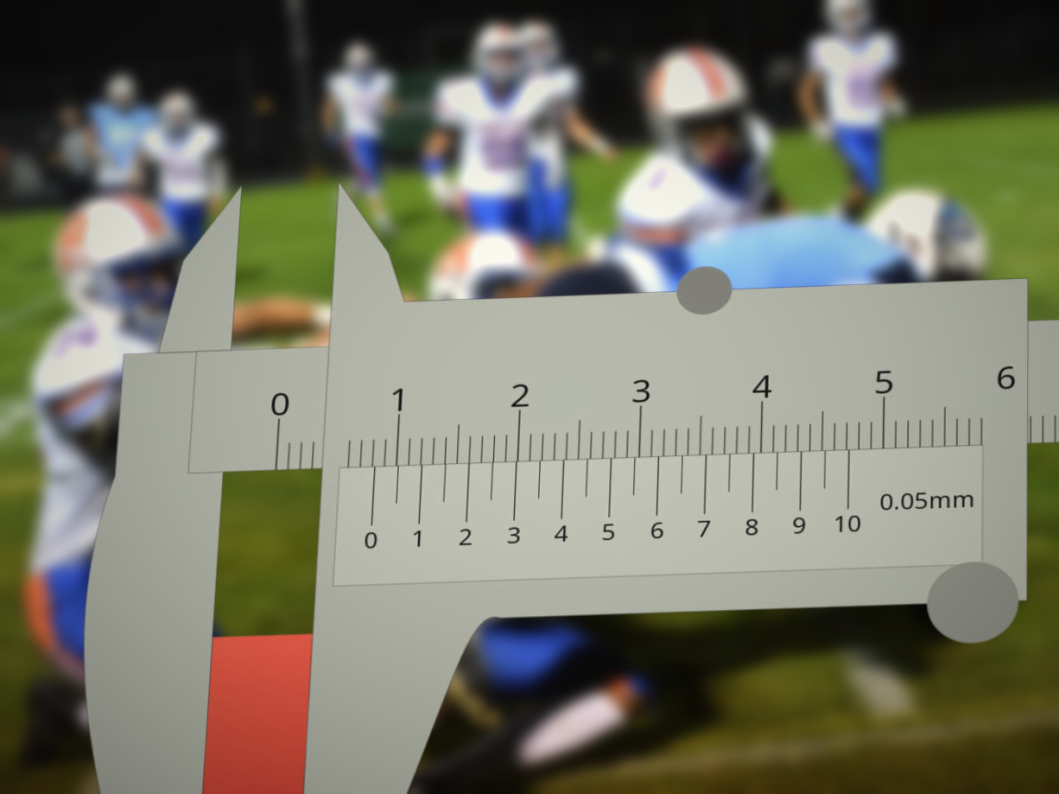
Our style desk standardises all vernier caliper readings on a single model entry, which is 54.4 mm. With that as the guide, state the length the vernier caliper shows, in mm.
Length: 8.2 mm
